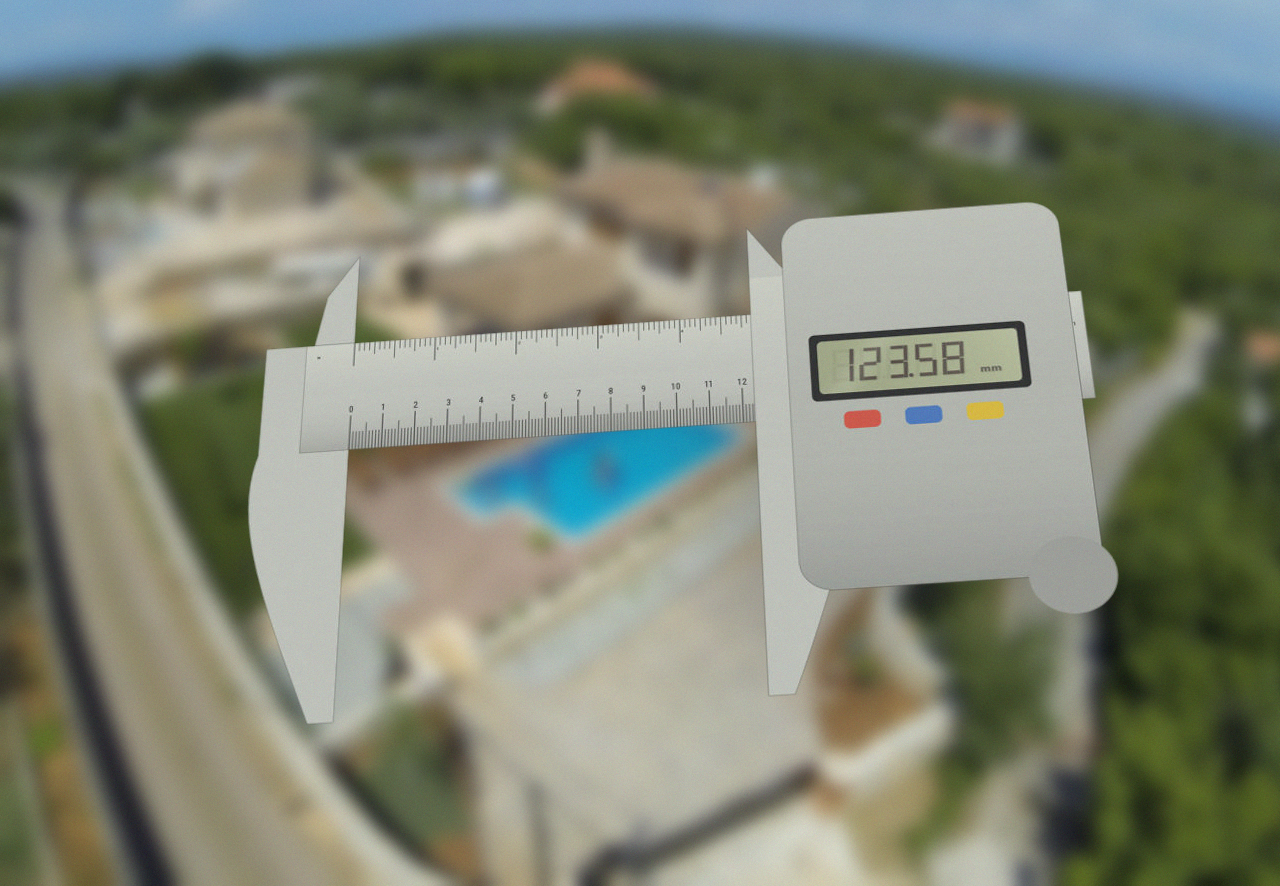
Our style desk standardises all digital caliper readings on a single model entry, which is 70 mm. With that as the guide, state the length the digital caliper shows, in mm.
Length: 123.58 mm
